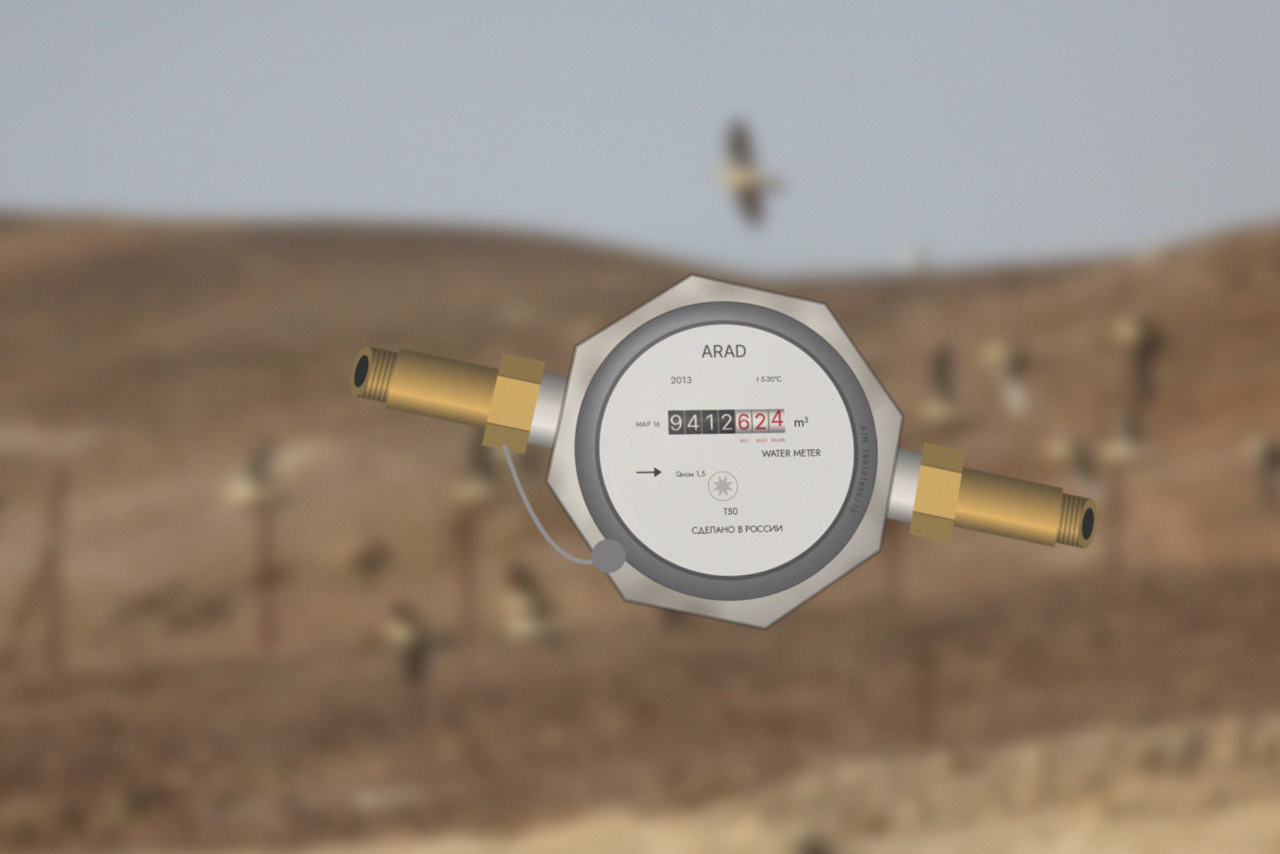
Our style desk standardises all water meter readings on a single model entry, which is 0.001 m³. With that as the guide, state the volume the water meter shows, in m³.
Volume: 9412.624 m³
